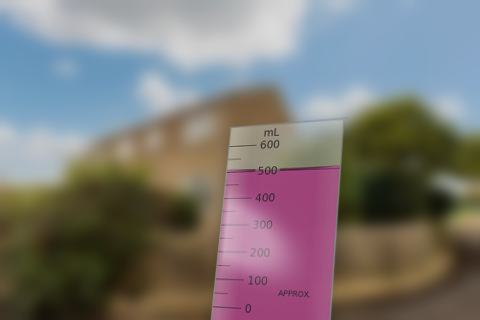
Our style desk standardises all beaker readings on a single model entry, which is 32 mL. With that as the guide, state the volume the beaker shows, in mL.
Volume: 500 mL
